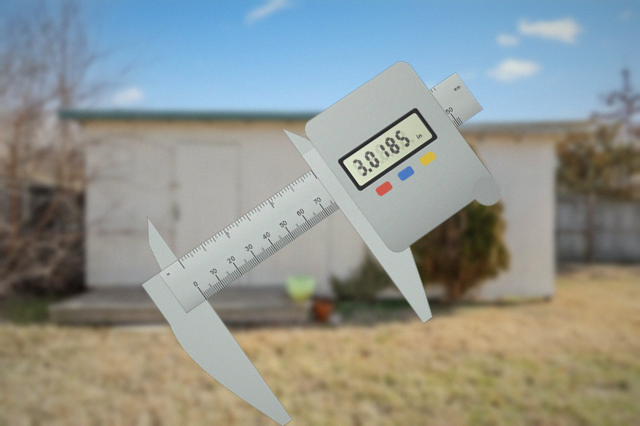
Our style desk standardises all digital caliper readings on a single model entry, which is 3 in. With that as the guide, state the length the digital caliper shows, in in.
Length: 3.0185 in
